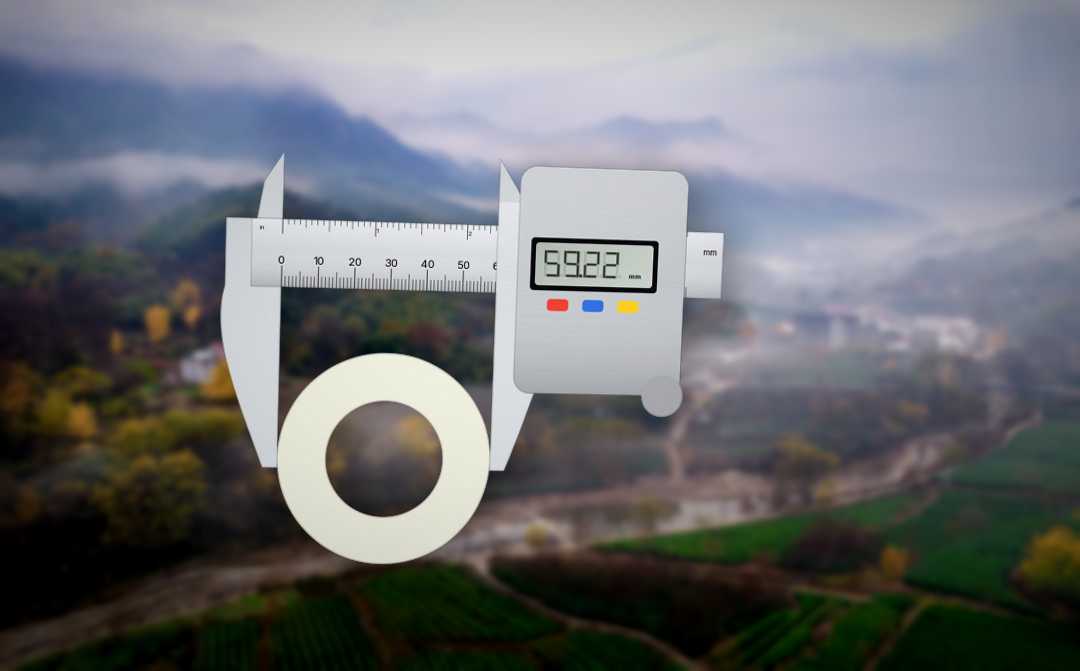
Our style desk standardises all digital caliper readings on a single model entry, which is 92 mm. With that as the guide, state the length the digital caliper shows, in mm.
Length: 59.22 mm
